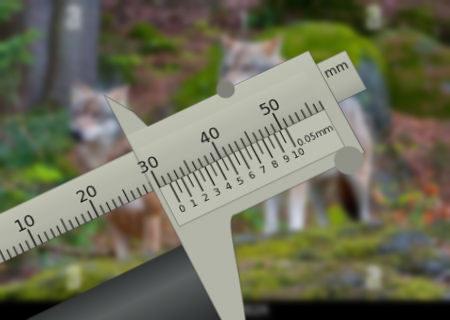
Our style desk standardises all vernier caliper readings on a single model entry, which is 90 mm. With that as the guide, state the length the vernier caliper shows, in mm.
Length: 31.6 mm
